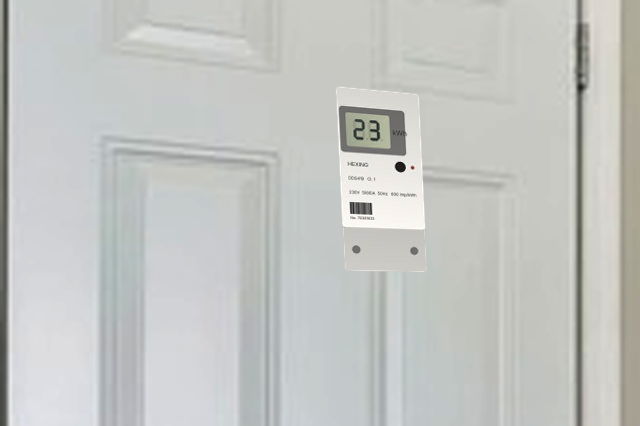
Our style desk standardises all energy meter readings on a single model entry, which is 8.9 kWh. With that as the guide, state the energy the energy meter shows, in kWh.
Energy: 23 kWh
